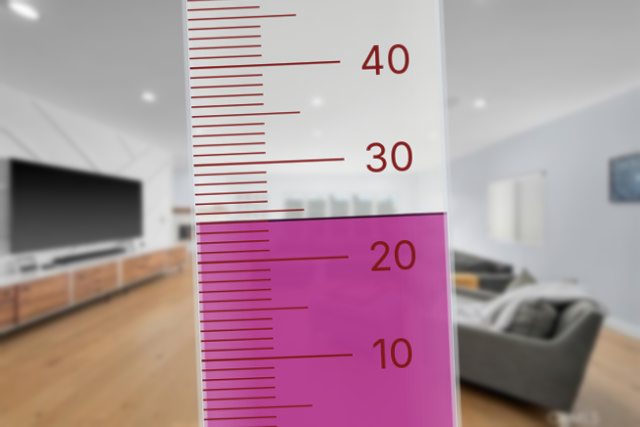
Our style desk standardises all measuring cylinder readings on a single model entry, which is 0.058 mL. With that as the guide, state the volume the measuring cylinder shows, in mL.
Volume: 24 mL
